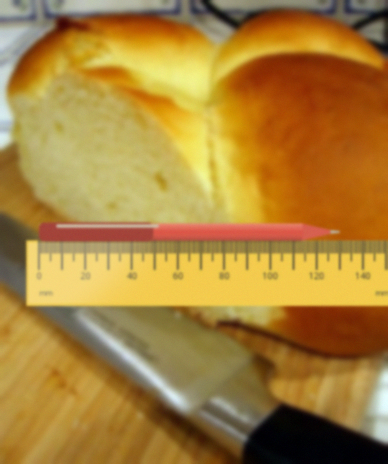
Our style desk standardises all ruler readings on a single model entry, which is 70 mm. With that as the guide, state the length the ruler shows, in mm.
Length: 130 mm
